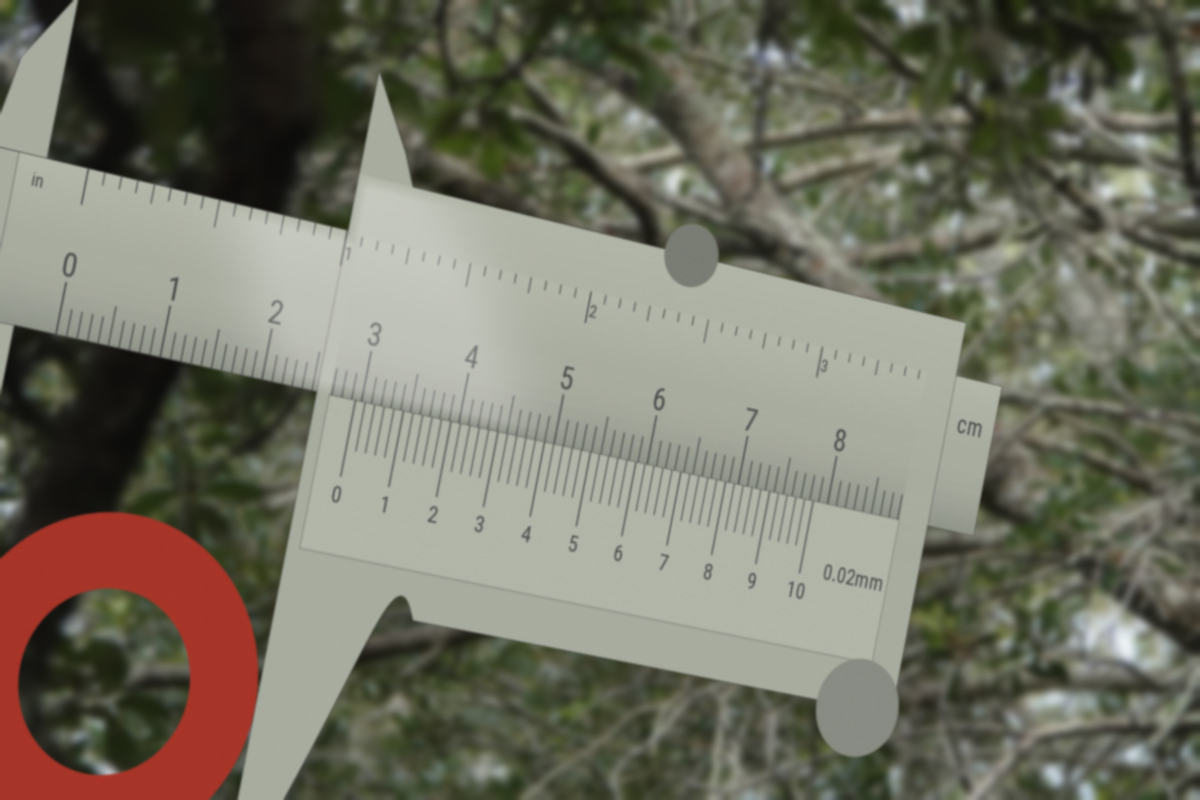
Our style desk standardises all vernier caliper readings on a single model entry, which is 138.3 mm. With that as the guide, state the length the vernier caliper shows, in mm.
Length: 29.4 mm
